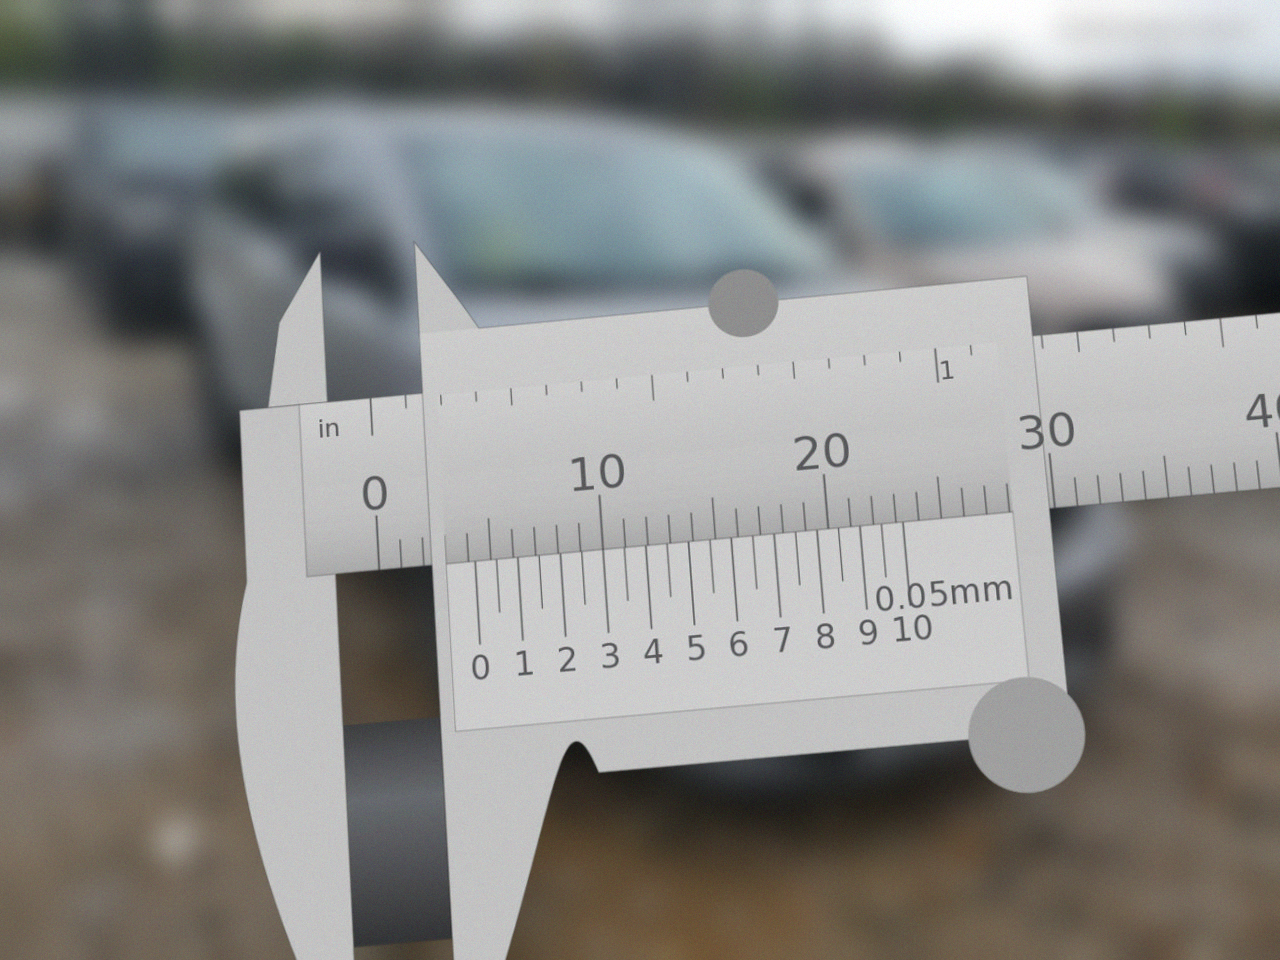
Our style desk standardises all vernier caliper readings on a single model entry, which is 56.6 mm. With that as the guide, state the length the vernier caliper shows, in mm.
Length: 4.3 mm
